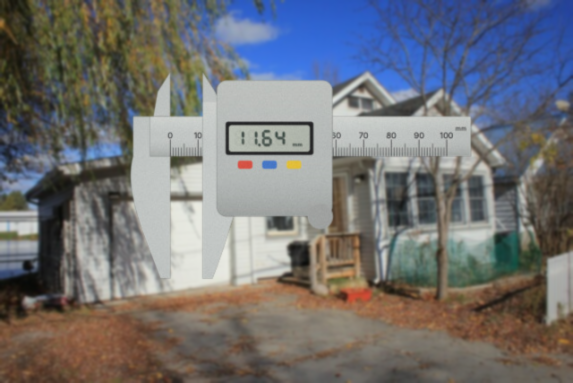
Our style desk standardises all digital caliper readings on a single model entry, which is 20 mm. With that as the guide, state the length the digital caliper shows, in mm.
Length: 11.64 mm
